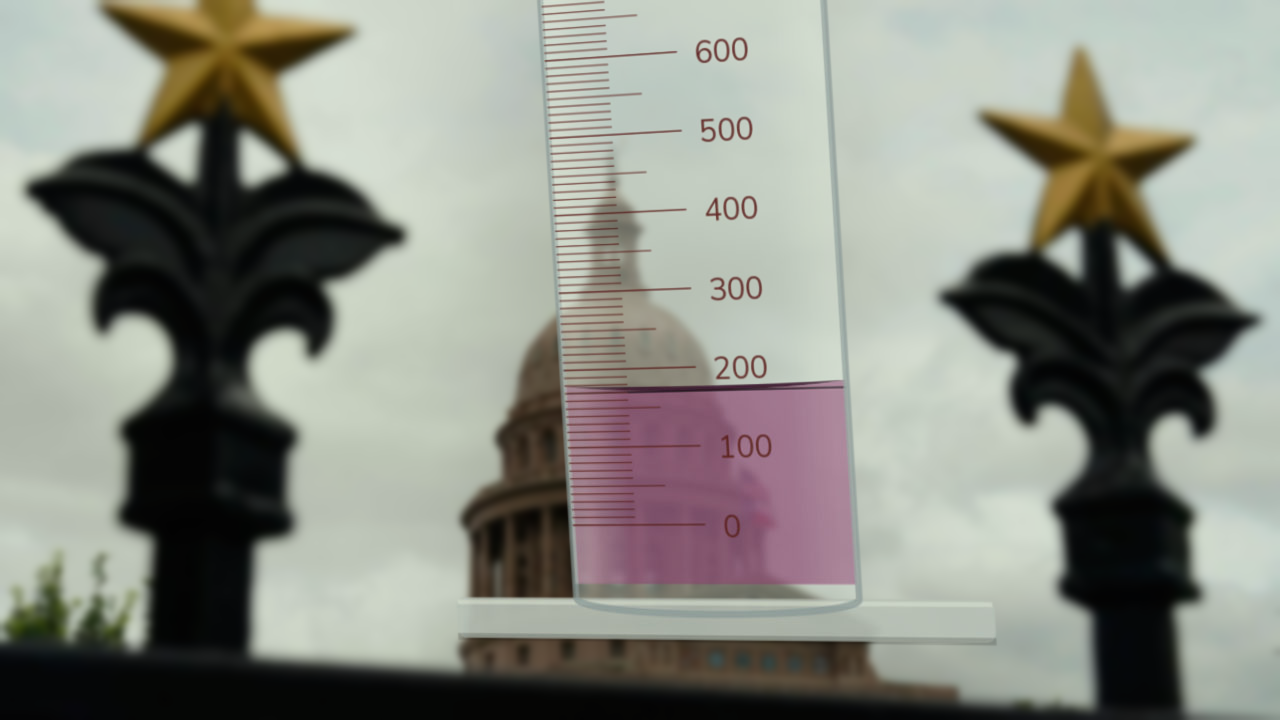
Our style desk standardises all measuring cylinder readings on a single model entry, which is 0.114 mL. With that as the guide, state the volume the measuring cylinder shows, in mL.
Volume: 170 mL
